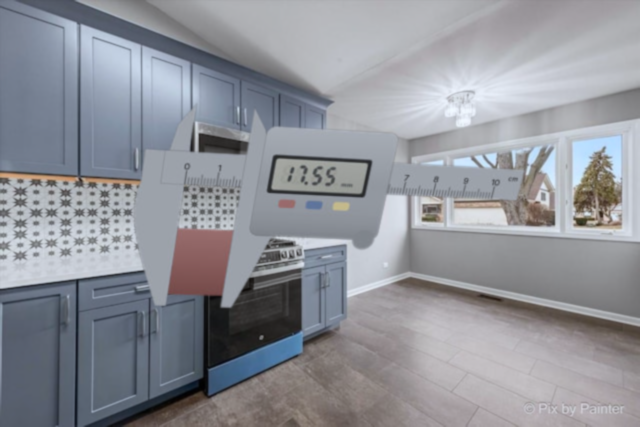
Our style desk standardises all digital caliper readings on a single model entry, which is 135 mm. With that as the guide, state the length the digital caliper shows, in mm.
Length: 17.55 mm
